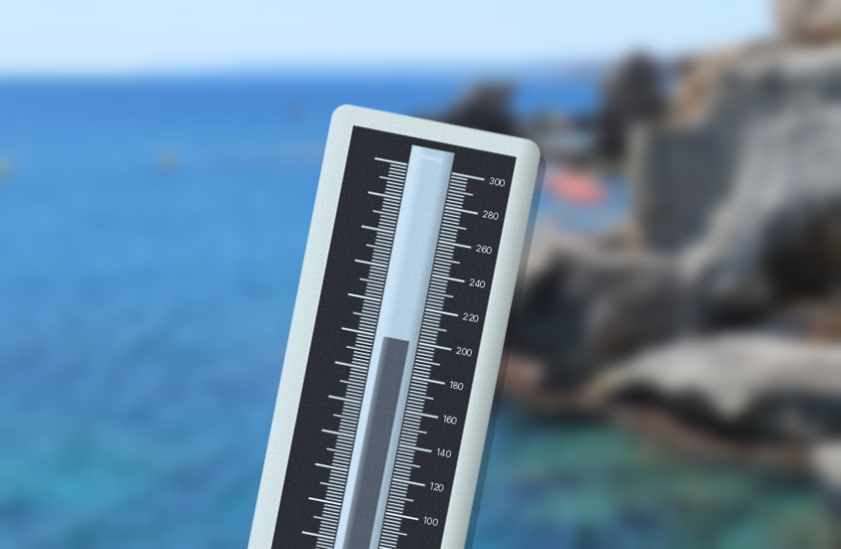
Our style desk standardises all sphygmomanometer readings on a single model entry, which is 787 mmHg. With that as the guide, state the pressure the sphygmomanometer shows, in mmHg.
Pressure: 200 mmHg
